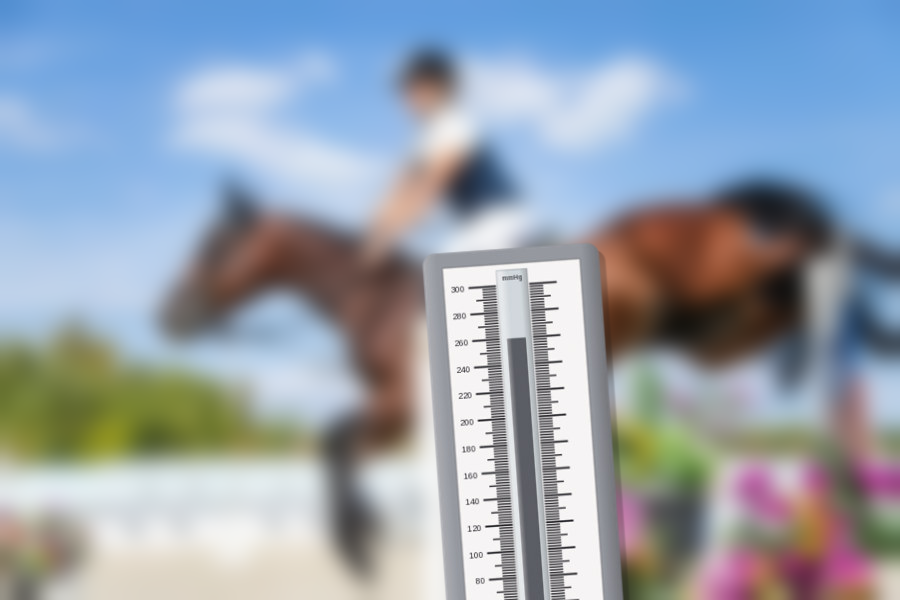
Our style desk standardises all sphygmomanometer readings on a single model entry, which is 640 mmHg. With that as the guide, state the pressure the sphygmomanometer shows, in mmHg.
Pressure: 260 mmHg
